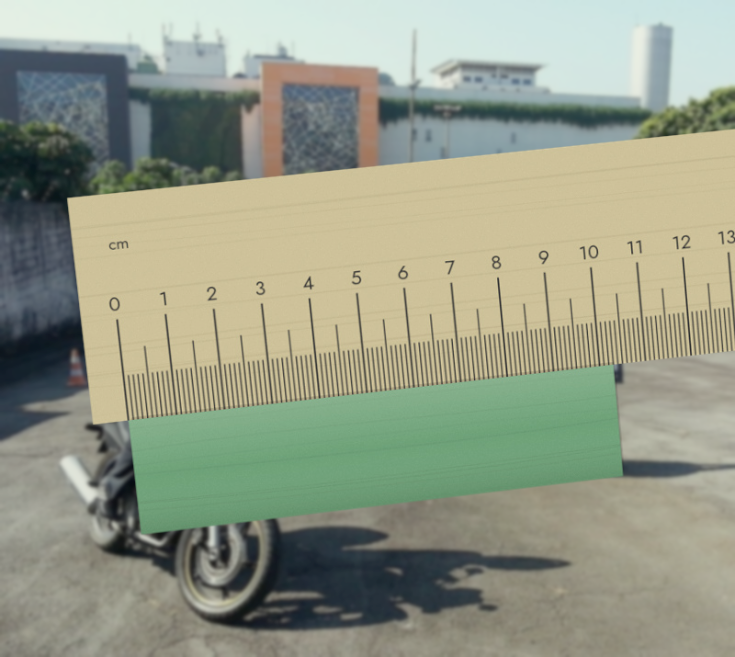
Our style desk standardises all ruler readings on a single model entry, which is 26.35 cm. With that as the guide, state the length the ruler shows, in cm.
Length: 10.3 cm
